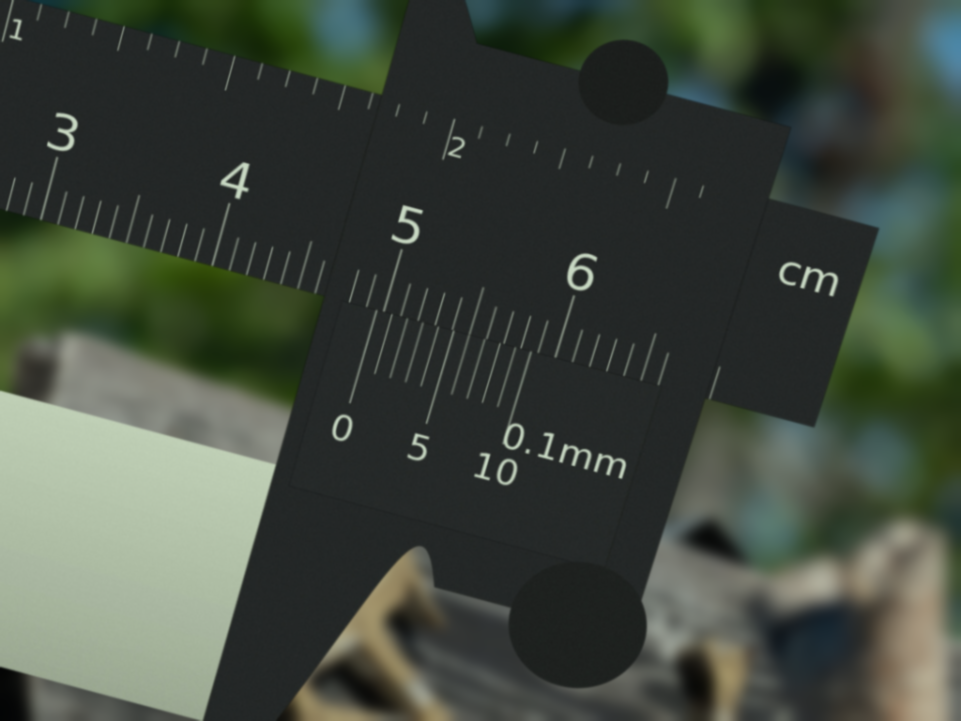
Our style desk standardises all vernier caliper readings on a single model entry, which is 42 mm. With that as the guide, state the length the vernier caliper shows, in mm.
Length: 49.6 mm
